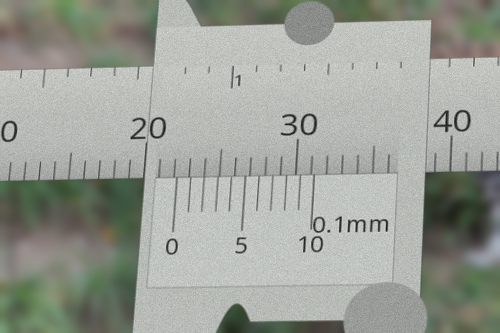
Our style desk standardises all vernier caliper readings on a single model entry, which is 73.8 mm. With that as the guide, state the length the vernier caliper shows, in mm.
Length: 22.2 mm
